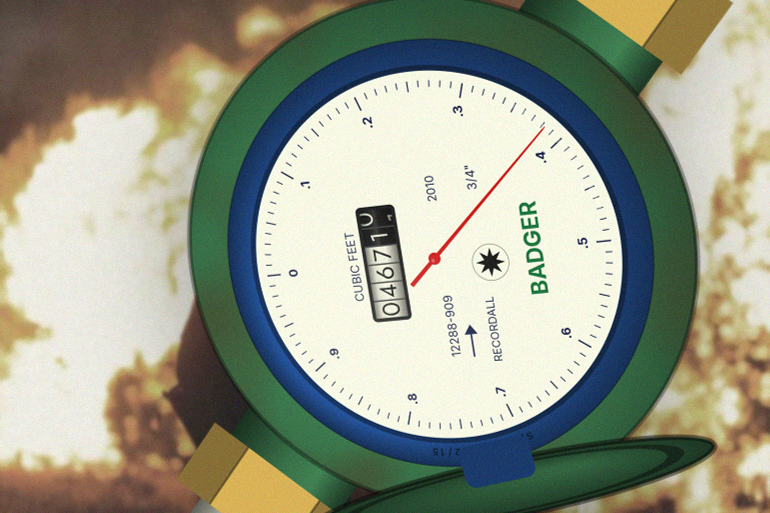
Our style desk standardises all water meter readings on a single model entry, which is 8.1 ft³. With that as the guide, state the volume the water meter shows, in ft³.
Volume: 46710.38 ft³
